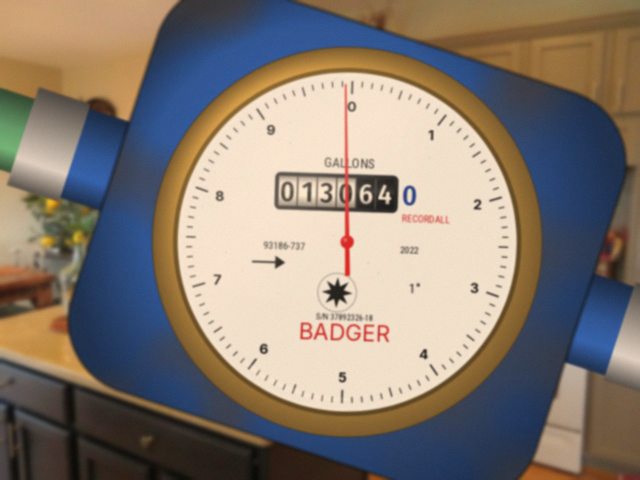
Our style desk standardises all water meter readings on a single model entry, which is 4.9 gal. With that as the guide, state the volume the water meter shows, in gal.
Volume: 130639.9 gal
